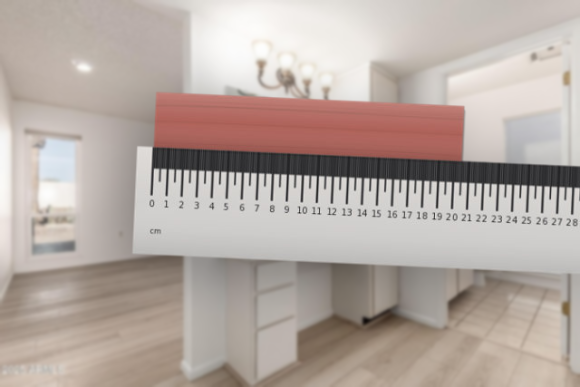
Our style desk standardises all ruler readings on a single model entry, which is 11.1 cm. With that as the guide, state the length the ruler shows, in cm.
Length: 20.5 cm
